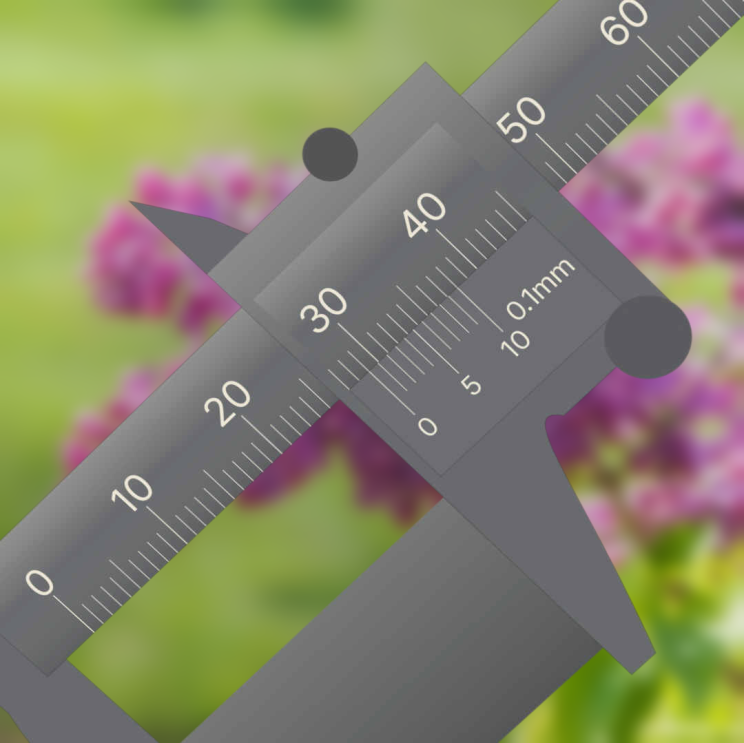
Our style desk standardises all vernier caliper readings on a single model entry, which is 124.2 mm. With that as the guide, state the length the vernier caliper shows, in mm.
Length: 29.0 mm
